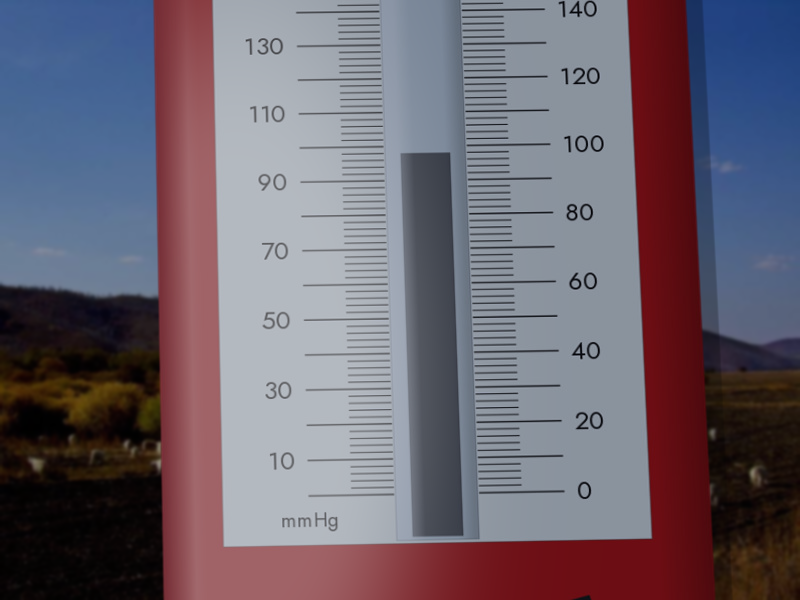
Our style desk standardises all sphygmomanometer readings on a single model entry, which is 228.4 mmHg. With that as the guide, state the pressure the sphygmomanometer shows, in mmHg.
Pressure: 98 mmHg
